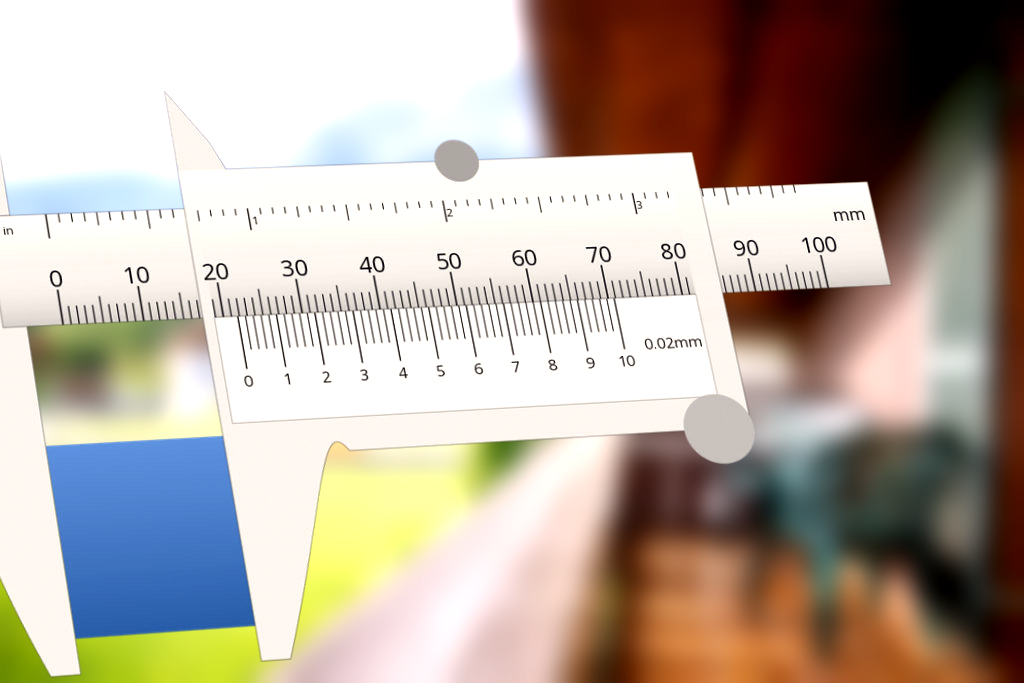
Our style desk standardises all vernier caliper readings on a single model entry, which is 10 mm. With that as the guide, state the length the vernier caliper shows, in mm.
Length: 21.8 mm
